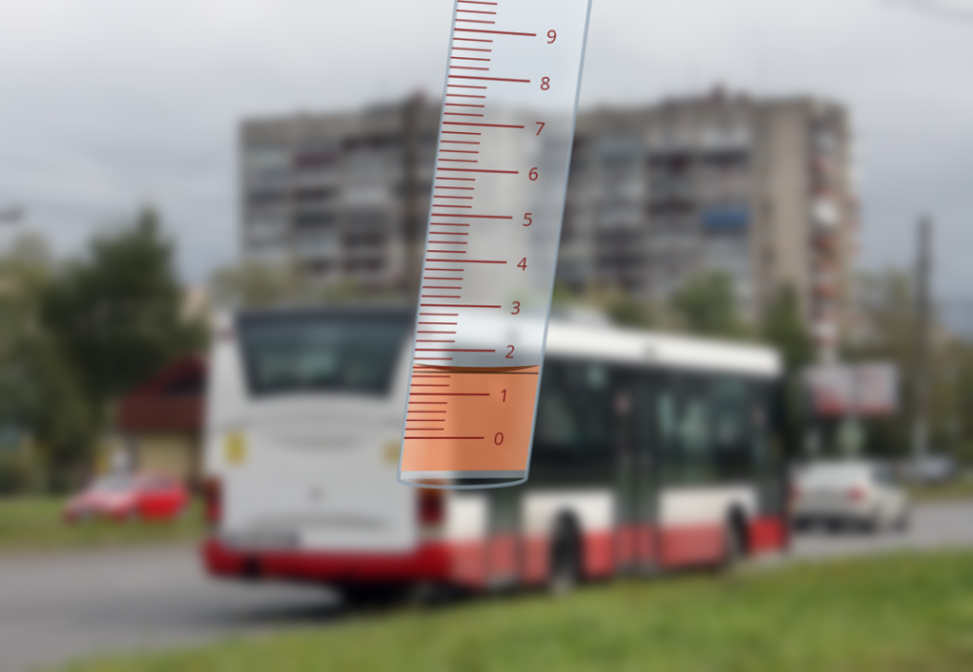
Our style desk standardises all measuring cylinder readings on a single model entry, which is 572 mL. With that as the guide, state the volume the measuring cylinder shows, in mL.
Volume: 1.5 mL
